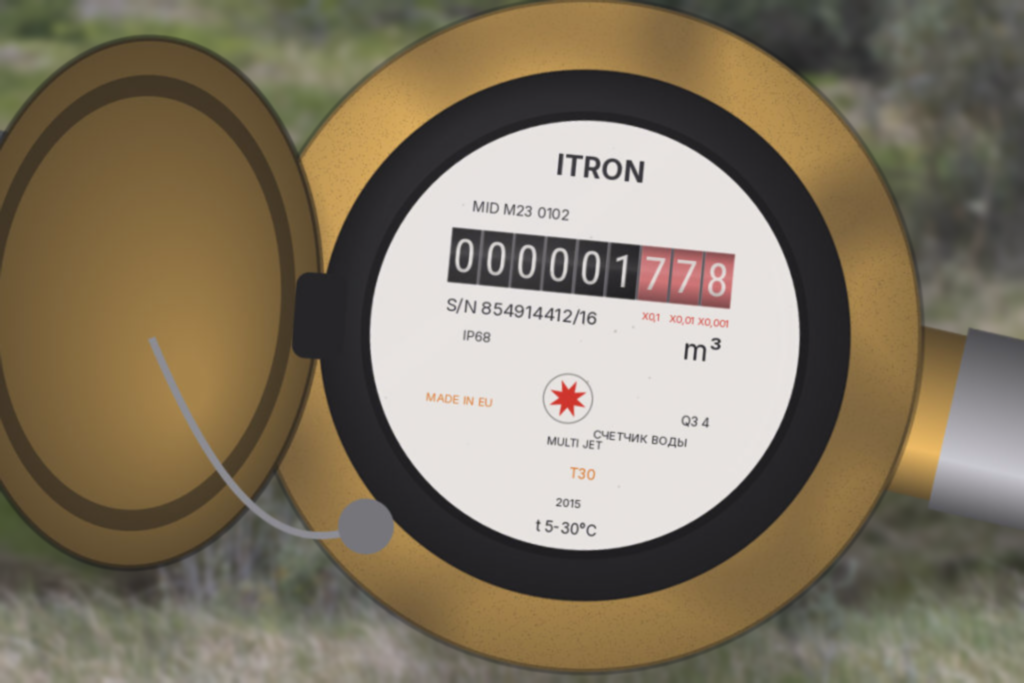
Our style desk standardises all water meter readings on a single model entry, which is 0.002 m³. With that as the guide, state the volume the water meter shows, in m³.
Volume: 1.778 m³
